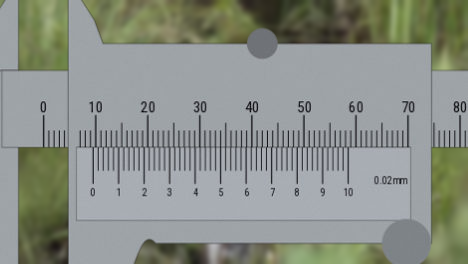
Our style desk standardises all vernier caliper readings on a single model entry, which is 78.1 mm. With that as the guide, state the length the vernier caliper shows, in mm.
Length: 9.5 mm
